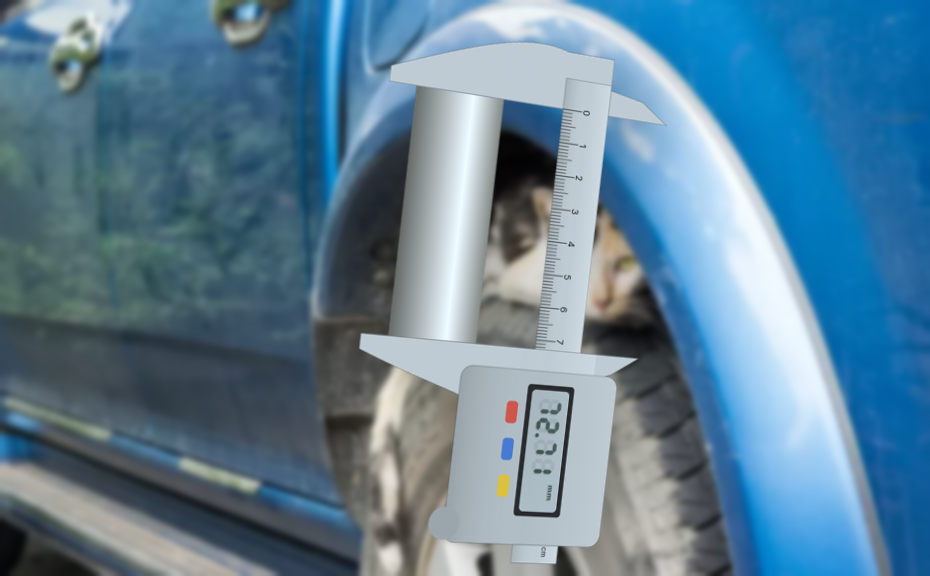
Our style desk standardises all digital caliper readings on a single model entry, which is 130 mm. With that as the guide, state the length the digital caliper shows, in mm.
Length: 72.71 mm
